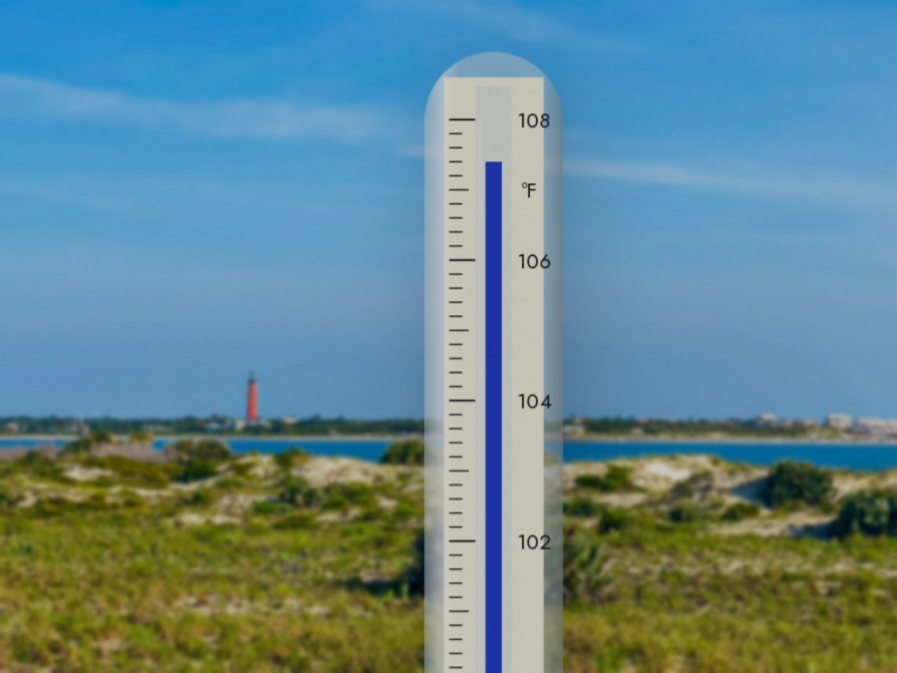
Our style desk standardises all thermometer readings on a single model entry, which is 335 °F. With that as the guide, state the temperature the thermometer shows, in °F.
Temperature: 107.4 °F
